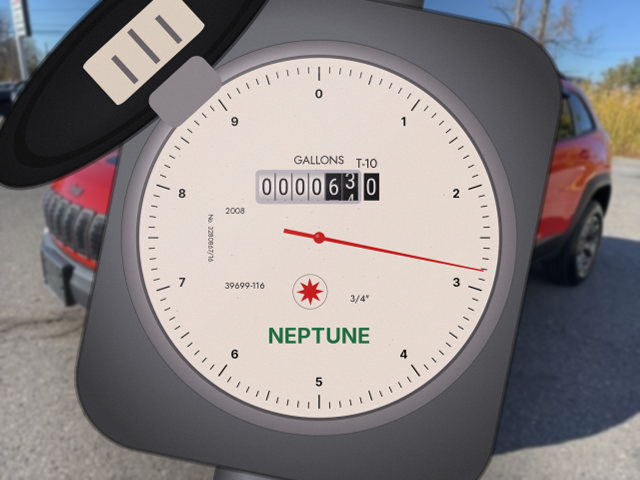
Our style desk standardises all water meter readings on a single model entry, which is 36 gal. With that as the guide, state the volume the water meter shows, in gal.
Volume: 632.8 gal
